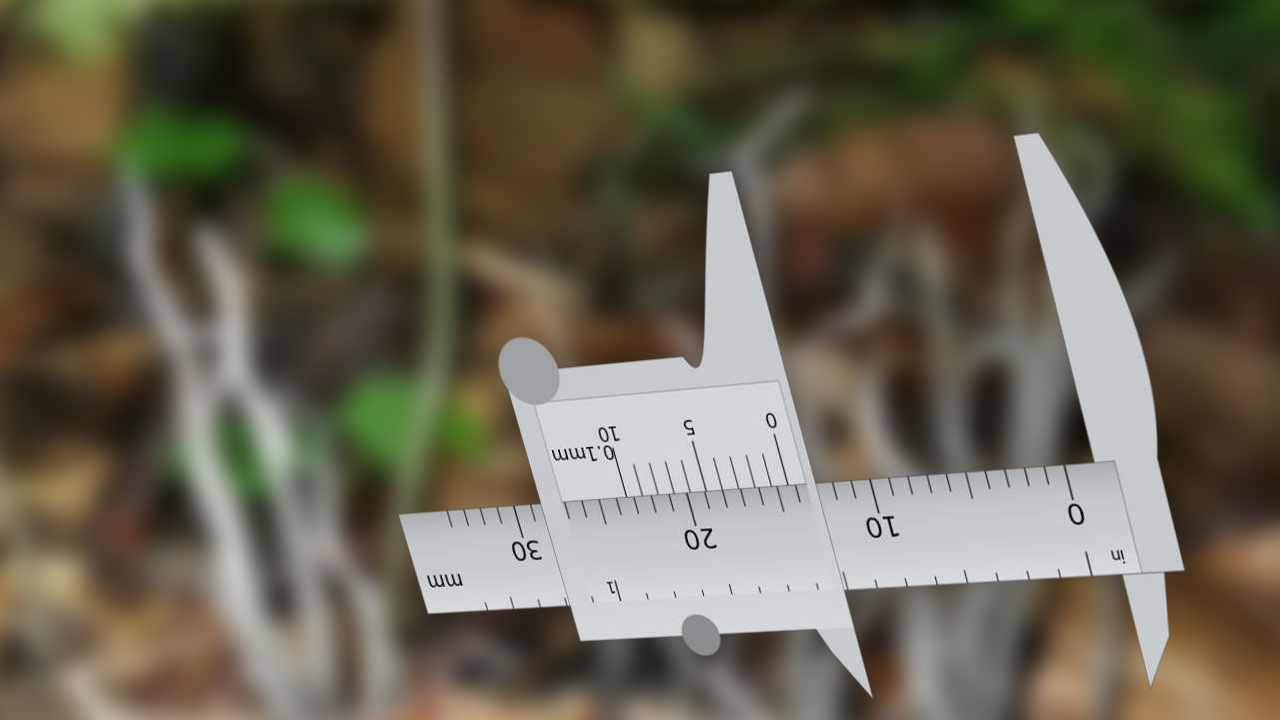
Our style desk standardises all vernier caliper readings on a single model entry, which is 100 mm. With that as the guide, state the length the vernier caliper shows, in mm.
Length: 14.4 mm
